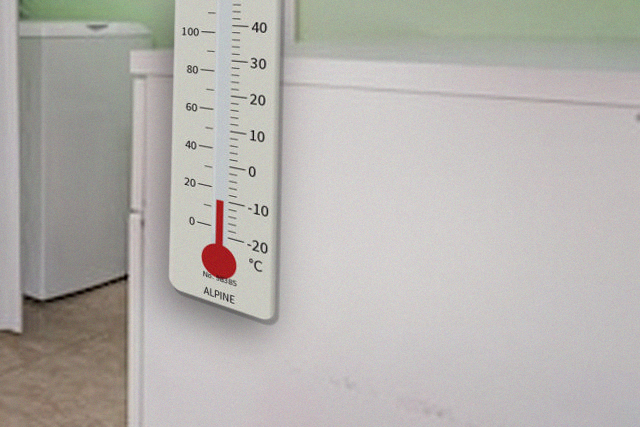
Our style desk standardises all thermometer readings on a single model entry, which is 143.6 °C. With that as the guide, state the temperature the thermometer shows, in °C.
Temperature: -10 °C
